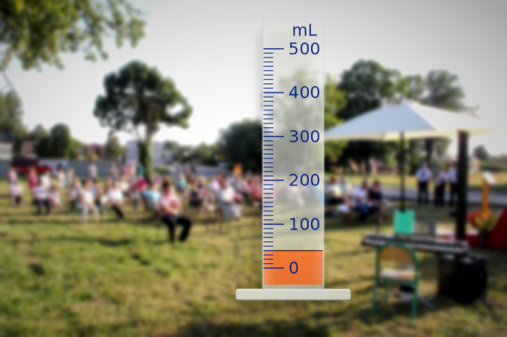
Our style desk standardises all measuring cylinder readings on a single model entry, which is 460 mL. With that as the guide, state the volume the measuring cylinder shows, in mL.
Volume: 40 mL
